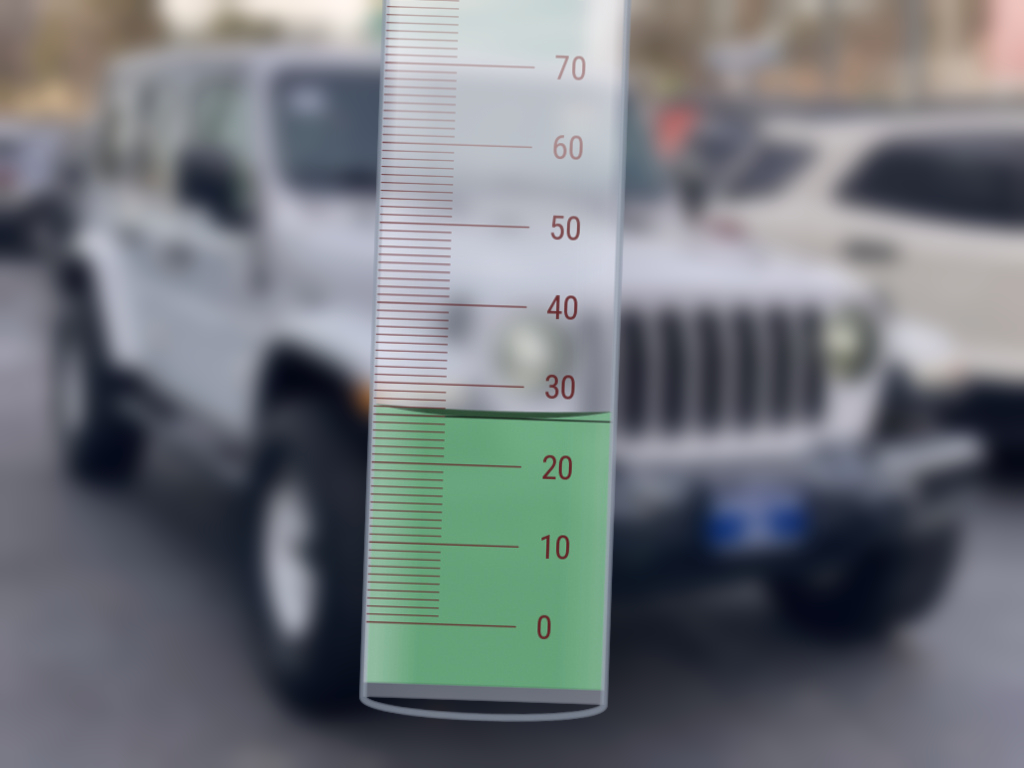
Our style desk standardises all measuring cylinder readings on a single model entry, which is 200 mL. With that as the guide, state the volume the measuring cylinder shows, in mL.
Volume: 26 mL
